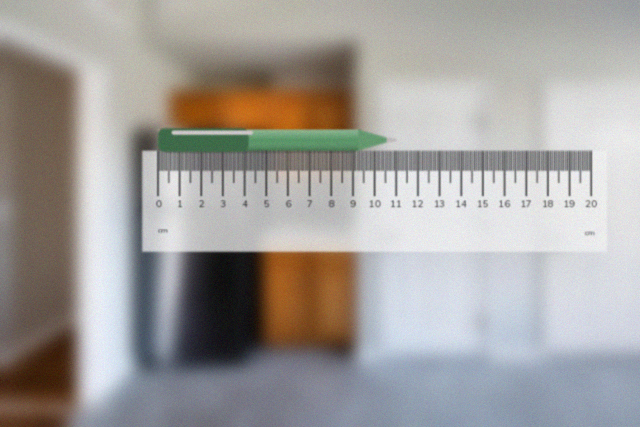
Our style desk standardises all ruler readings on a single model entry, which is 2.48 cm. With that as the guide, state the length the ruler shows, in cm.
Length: 11 cm
